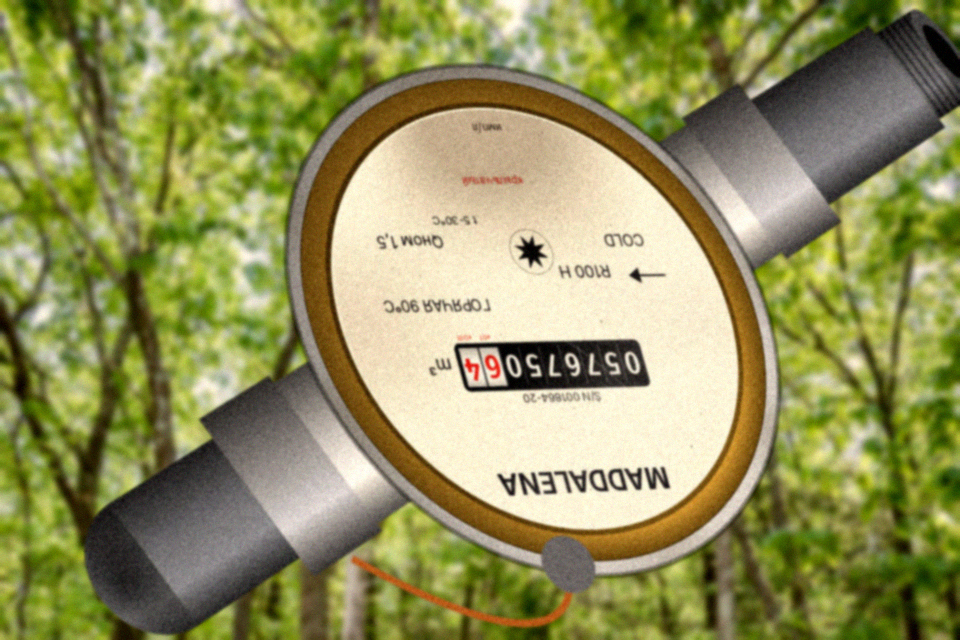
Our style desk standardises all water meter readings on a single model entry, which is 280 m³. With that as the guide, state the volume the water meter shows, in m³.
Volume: 576750.64 m³
